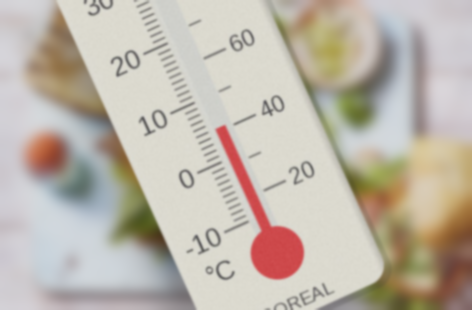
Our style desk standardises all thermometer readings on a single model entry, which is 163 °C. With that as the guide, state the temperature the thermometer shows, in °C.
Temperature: 5 °C
